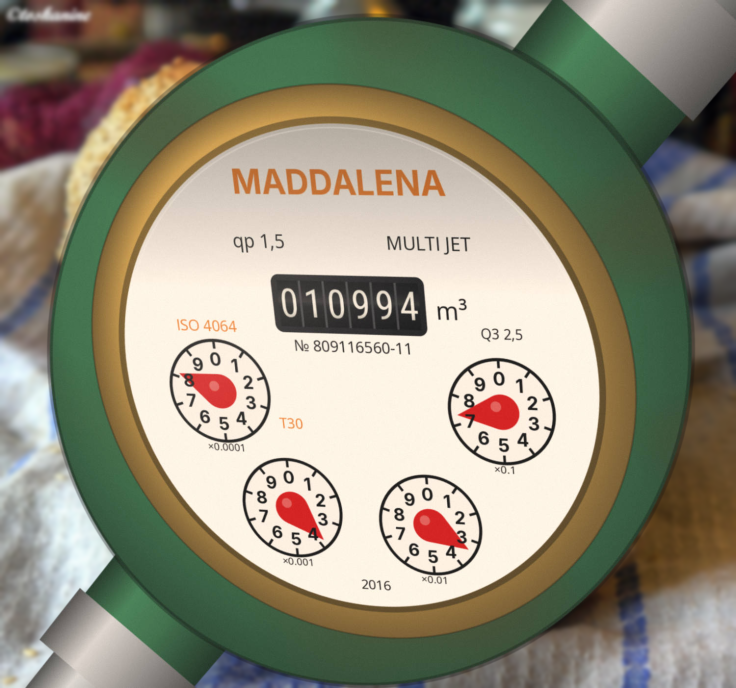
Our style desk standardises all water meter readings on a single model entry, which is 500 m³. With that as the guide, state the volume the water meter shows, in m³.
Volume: 10994.7338 m³
